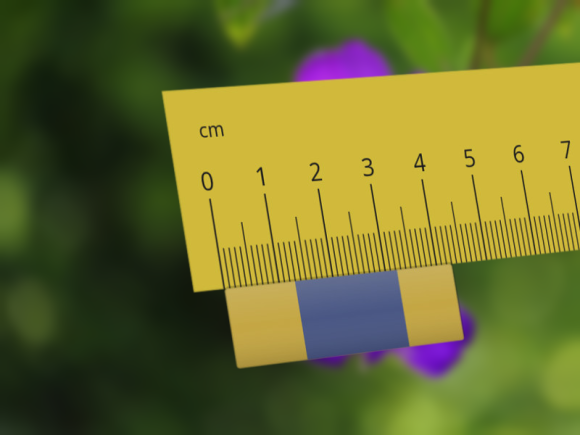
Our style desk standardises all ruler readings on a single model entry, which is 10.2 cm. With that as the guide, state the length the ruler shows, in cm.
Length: 4.3 cm
